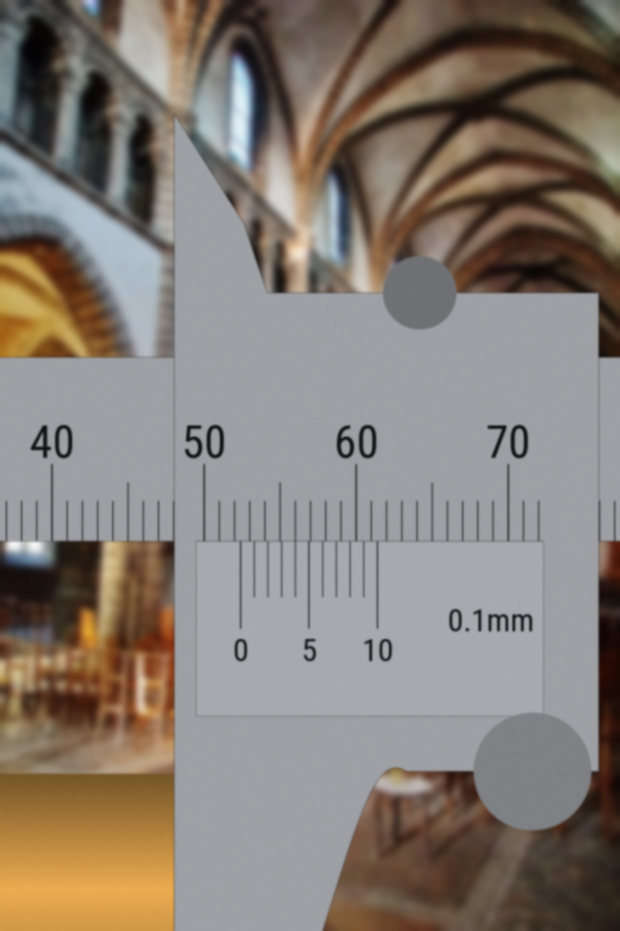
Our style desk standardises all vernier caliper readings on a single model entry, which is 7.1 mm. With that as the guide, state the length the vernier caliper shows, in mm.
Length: 52.4 mm
